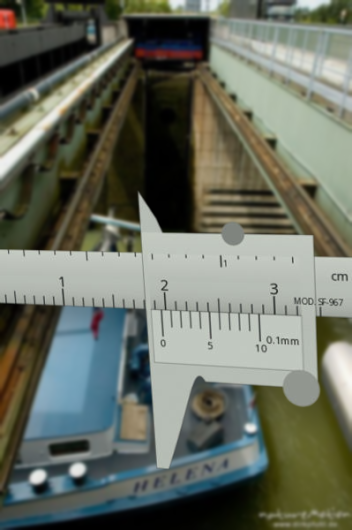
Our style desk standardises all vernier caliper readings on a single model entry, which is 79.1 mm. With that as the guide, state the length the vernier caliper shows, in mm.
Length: 19.6 mm
